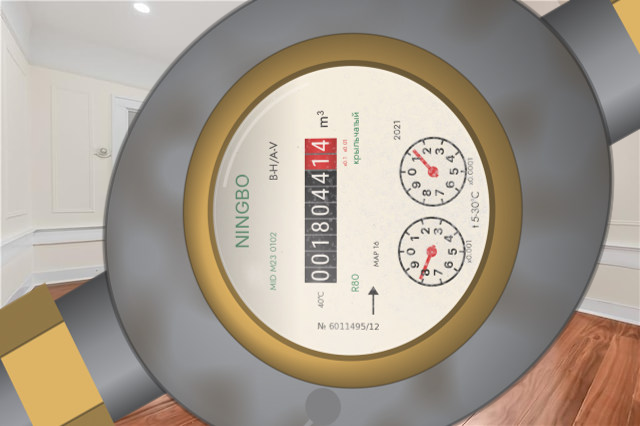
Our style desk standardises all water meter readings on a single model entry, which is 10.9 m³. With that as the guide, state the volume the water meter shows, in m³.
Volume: 18044.1481 m³
